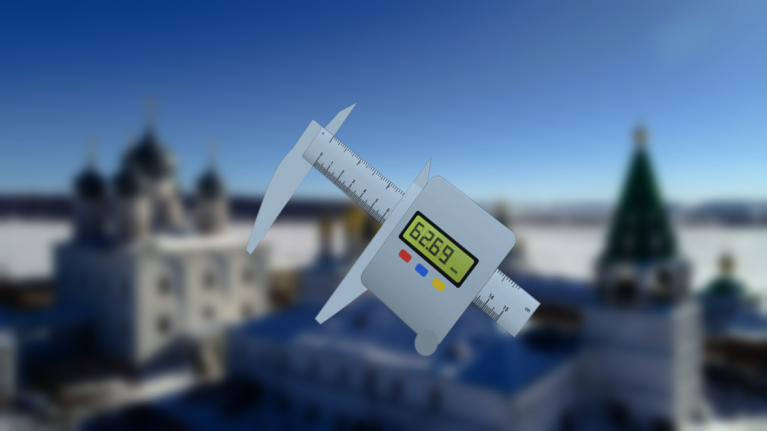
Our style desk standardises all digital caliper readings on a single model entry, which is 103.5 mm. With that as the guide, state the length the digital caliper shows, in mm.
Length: 62.69 mm
